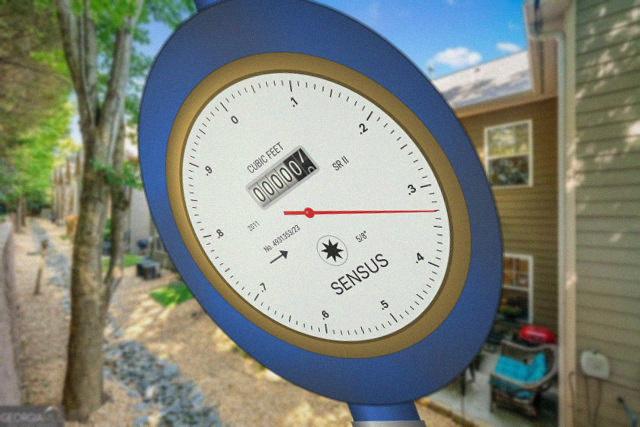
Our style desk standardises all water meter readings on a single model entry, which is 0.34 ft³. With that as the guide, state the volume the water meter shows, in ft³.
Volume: 7.33 ft³
